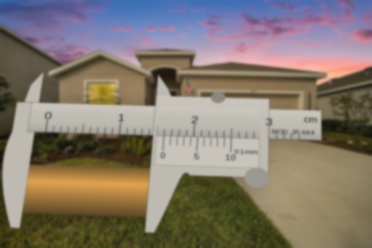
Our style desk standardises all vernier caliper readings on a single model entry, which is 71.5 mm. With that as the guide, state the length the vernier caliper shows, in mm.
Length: 16.0 mm
